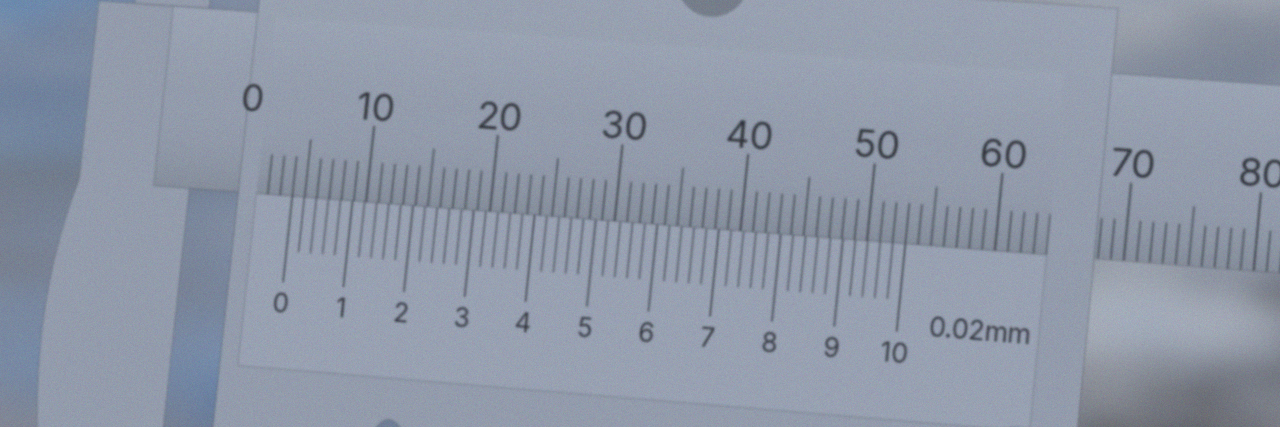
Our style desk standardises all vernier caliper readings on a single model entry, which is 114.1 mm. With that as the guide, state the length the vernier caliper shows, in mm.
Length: 4.0 mm
